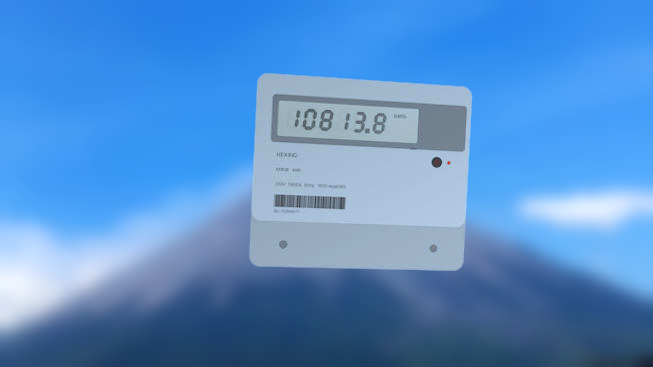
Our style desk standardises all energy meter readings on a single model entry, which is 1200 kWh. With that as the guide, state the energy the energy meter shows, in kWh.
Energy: 10813.8 kWh
